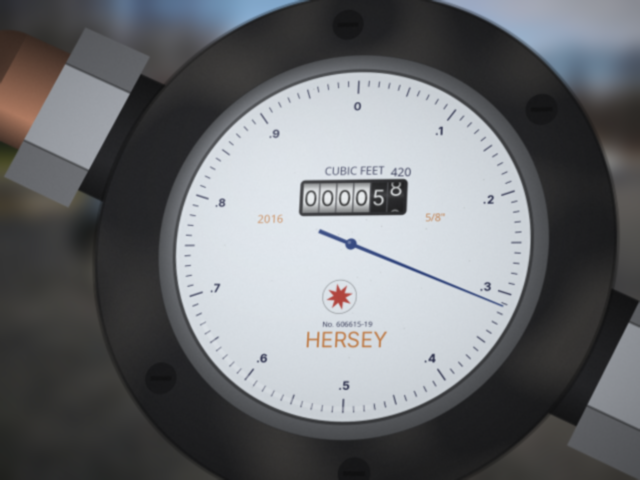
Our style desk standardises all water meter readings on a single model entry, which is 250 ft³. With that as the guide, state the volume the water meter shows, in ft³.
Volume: 58.31 ft³
